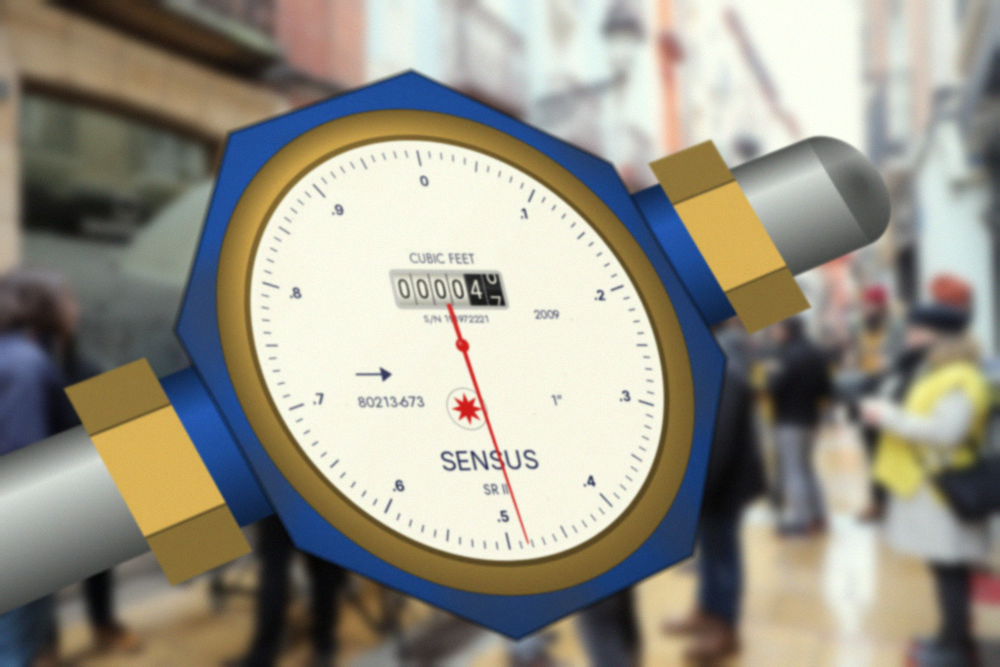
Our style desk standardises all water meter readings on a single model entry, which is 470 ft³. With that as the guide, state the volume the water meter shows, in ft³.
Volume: 46.48 ft³
